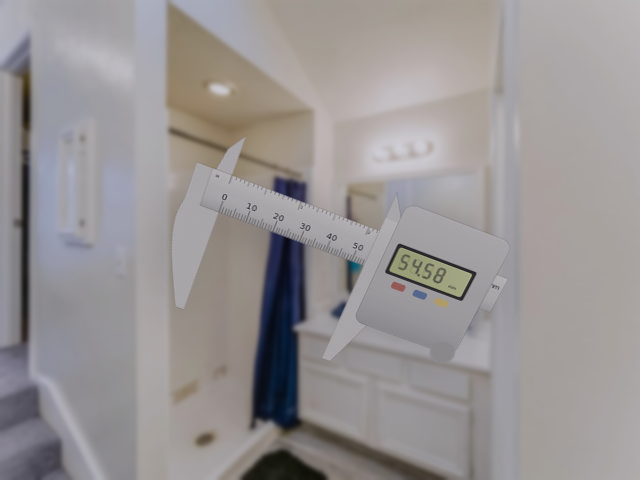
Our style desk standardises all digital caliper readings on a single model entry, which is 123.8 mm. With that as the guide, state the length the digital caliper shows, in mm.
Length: 54.58 mm
